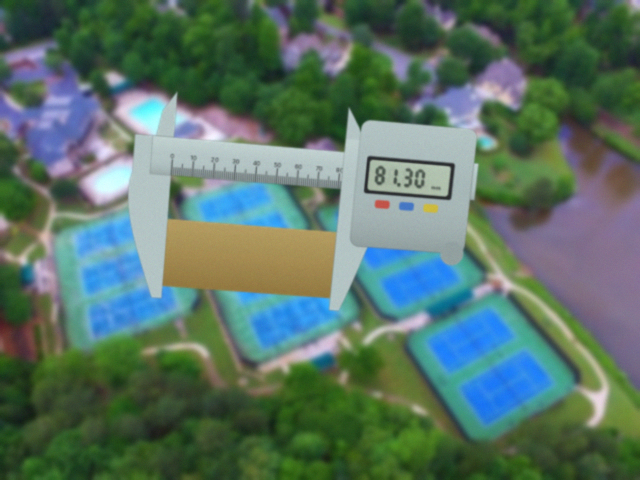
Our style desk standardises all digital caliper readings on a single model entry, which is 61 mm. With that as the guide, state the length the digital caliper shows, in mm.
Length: 81.30 mm
